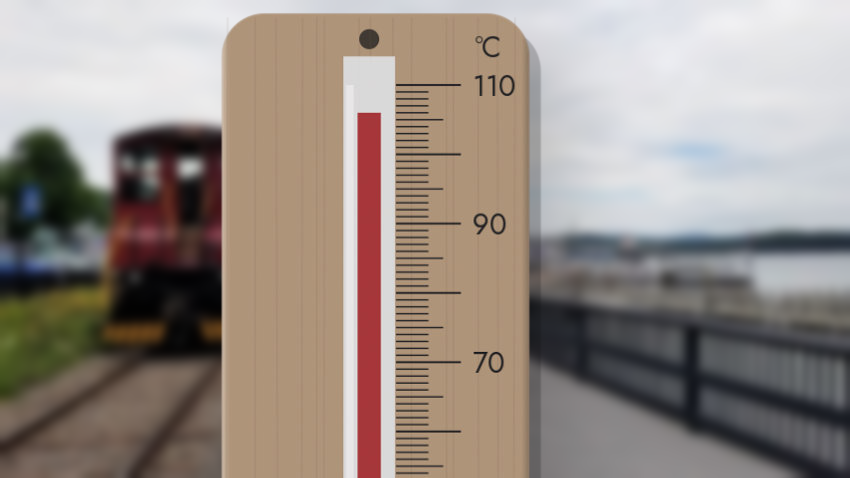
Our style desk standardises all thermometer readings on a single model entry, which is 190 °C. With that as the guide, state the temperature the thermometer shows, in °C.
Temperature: 106 °C
